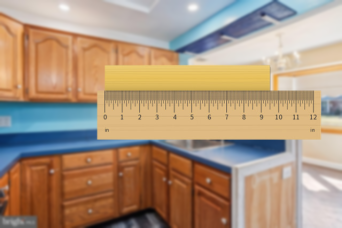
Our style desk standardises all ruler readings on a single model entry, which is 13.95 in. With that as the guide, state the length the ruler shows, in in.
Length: 9.5 in
